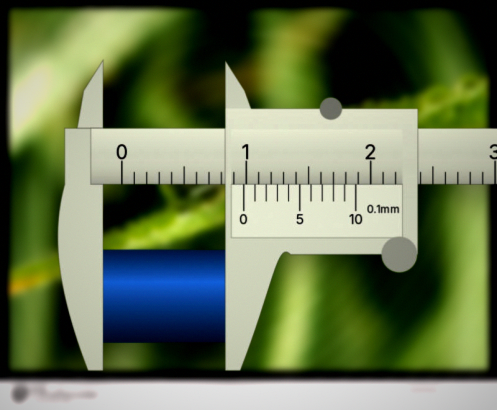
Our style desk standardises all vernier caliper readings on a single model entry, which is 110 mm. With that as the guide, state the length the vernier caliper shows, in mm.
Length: 9.8 mm
